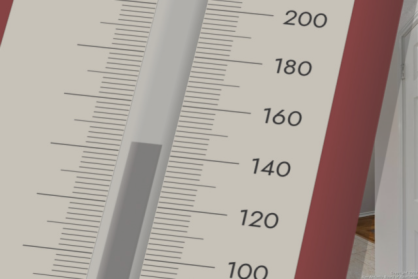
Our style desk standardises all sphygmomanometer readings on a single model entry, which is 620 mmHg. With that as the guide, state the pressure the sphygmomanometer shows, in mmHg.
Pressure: 144 mmHg
